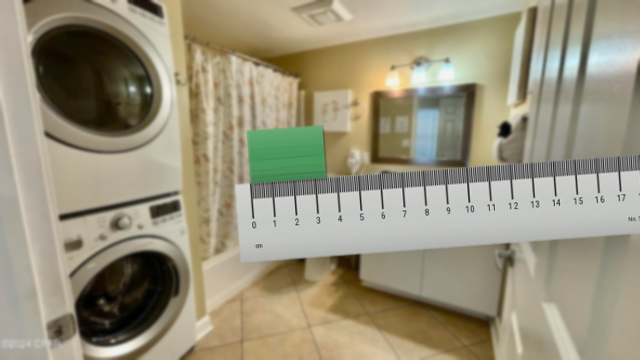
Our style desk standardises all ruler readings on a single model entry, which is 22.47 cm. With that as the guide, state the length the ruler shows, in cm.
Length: 3.5 cm
